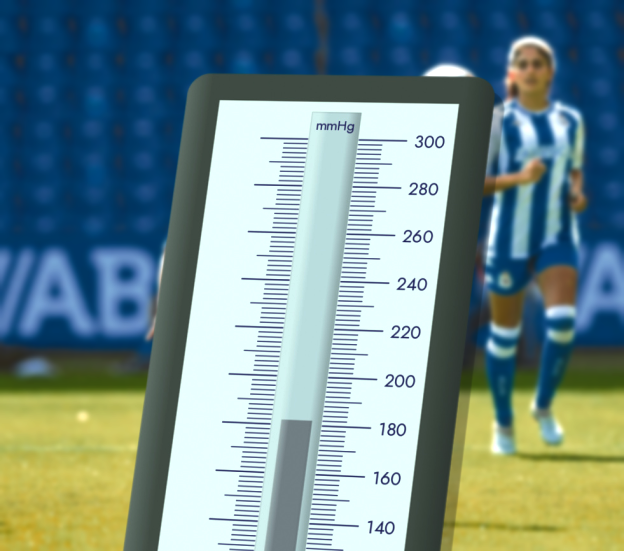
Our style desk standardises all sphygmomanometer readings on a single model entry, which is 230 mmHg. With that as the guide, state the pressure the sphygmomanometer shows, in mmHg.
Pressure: 182 mmHg
